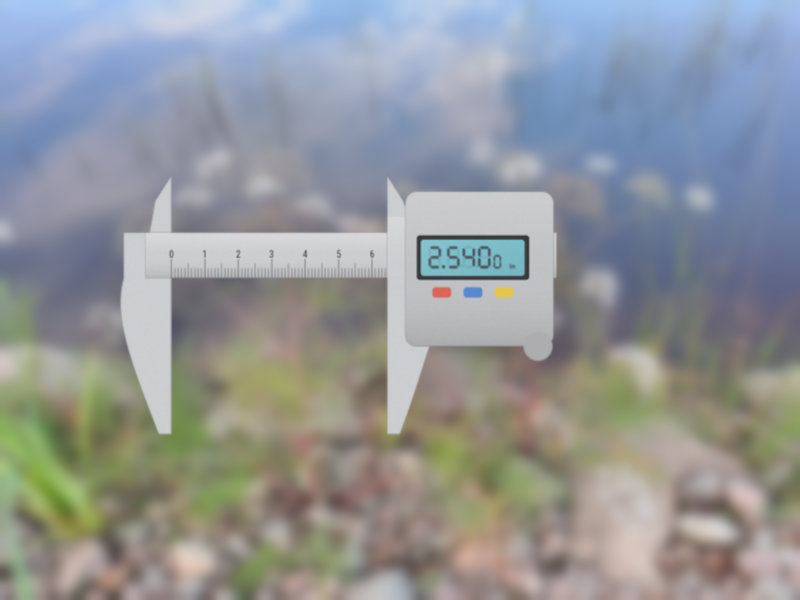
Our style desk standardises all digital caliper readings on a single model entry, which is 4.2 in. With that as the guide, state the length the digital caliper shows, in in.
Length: 2.5400 in
